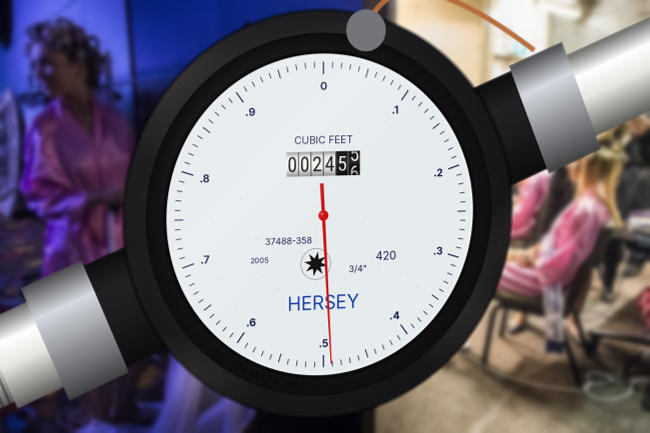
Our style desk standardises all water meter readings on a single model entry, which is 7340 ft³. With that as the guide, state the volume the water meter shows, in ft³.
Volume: 2455.49 ft³
